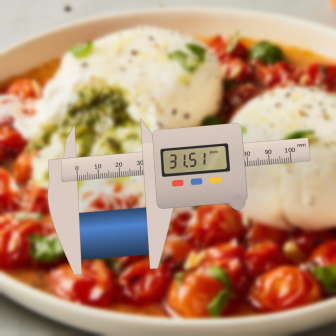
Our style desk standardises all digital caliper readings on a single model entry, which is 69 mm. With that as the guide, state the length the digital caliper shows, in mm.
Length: 31.51 mm
